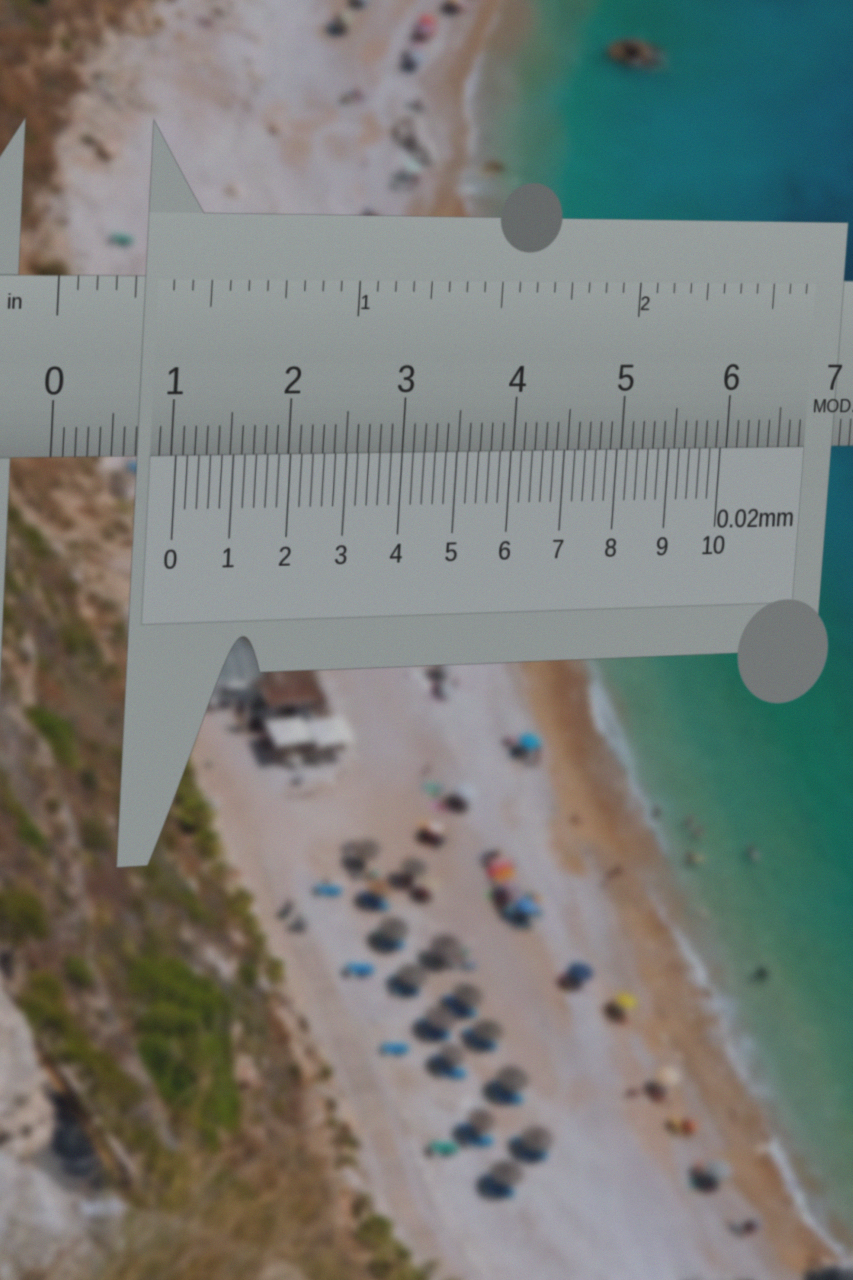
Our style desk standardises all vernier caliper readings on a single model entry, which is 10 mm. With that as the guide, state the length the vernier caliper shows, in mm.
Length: 10.4 mm
